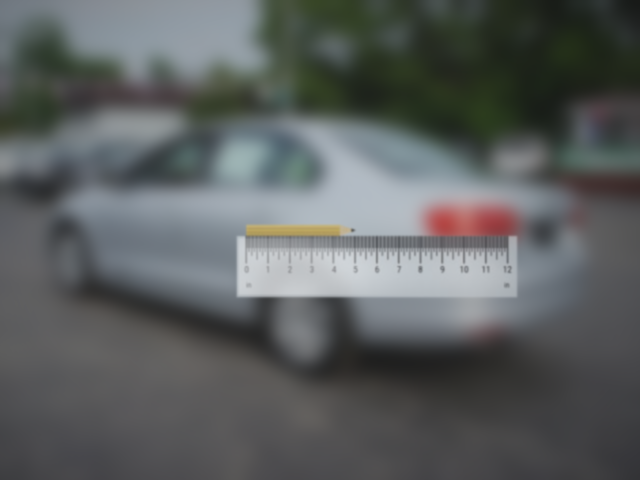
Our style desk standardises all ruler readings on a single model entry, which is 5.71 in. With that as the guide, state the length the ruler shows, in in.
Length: 5 in
